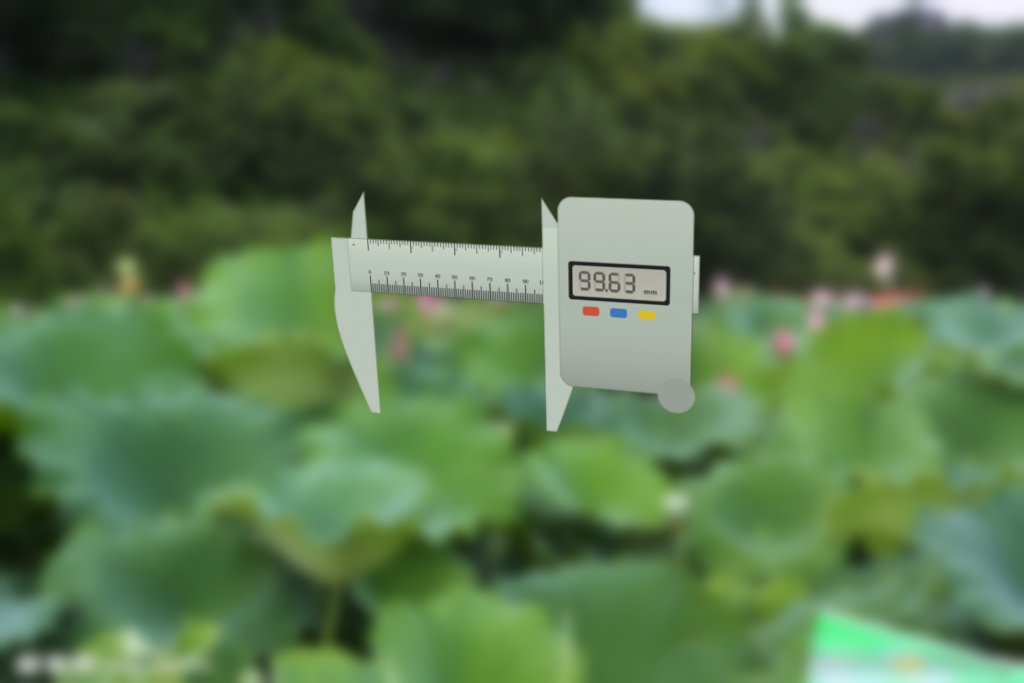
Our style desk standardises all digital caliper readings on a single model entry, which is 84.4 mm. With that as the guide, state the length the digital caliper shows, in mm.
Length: 99.63 mm
